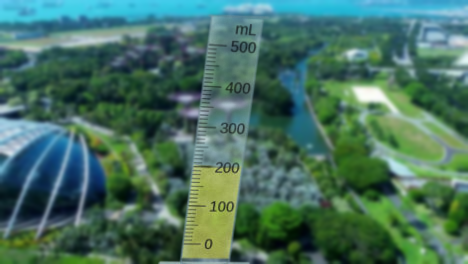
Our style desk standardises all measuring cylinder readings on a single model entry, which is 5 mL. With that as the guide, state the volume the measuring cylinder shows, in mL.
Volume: 200 mL
